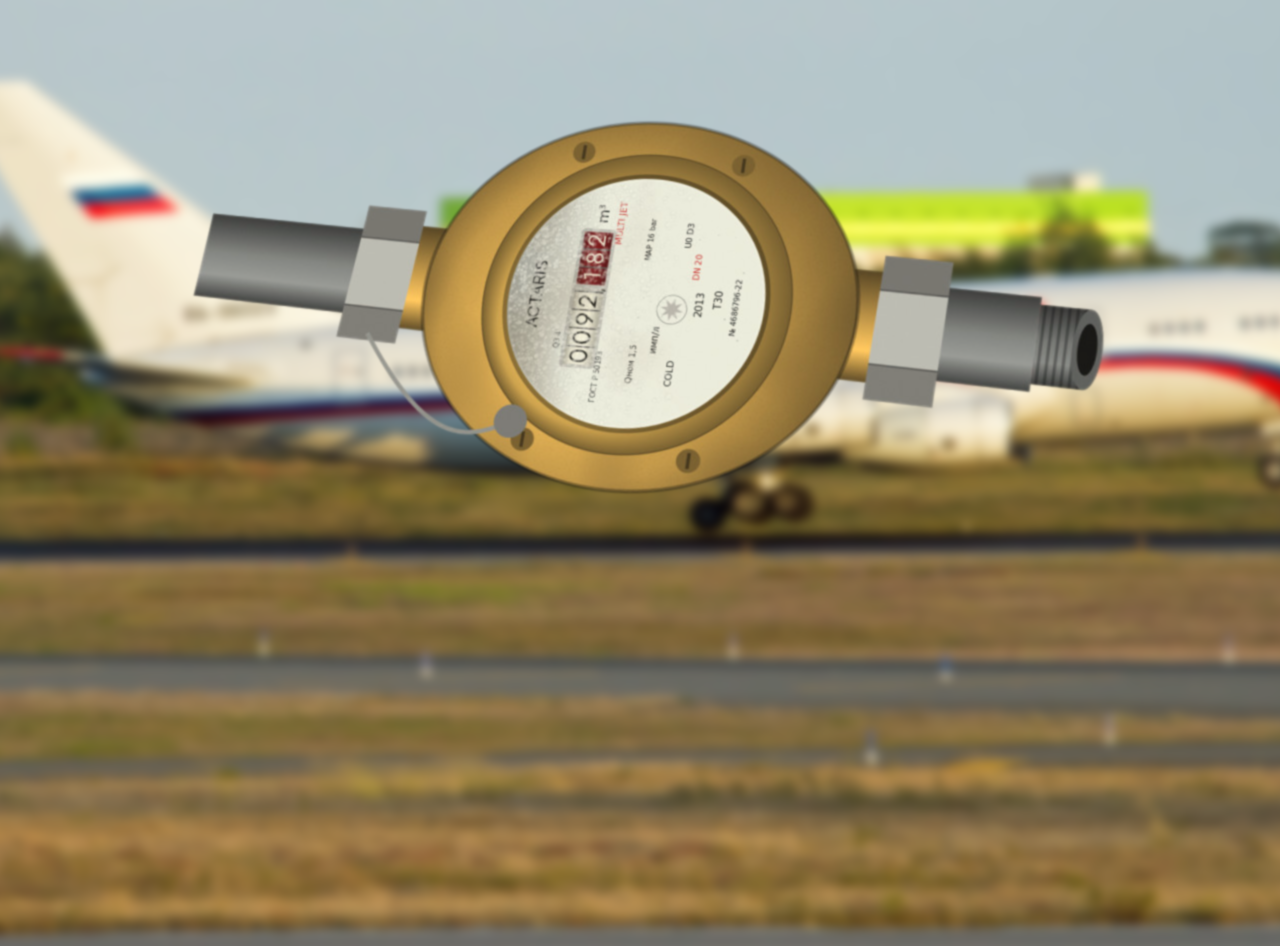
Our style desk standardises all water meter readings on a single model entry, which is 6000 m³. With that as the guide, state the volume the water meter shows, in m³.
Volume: 92.182 m³
